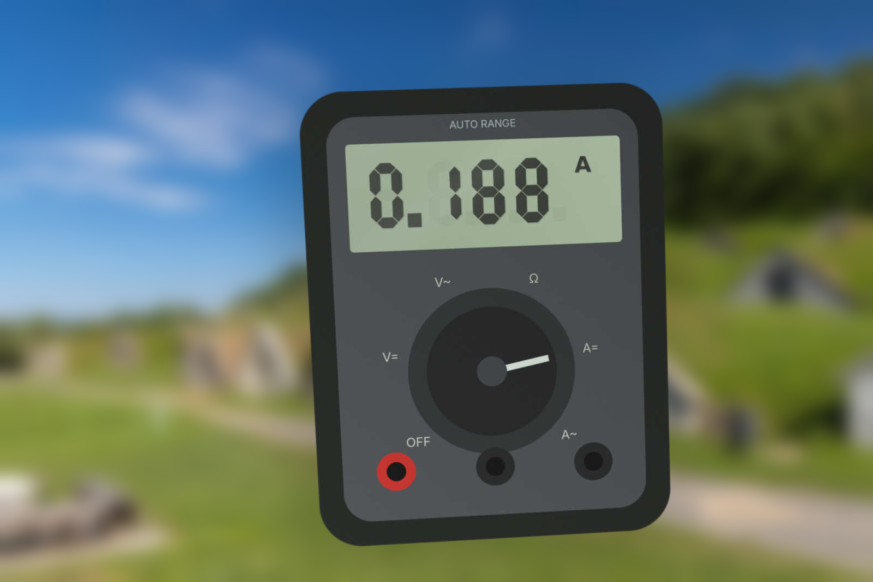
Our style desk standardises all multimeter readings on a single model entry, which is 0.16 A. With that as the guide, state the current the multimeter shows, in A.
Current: 0.188 A
